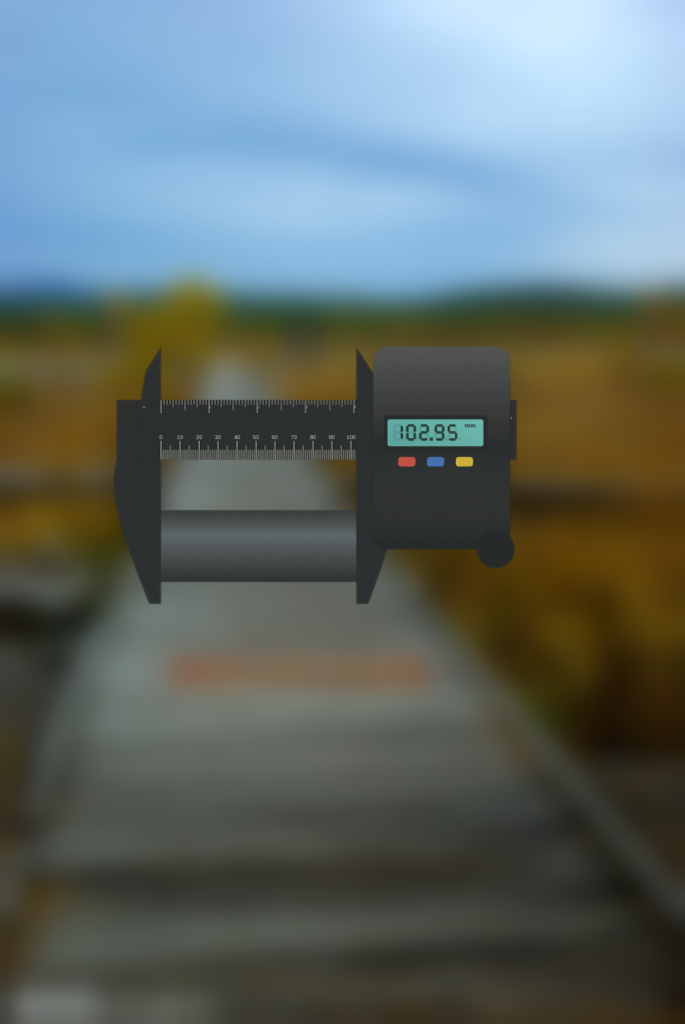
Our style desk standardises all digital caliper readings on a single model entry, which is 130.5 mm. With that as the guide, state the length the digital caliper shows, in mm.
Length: 102.95 mm
